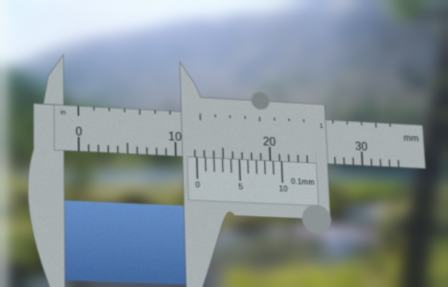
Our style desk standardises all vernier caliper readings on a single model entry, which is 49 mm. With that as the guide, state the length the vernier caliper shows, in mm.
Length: 12.2 mm
